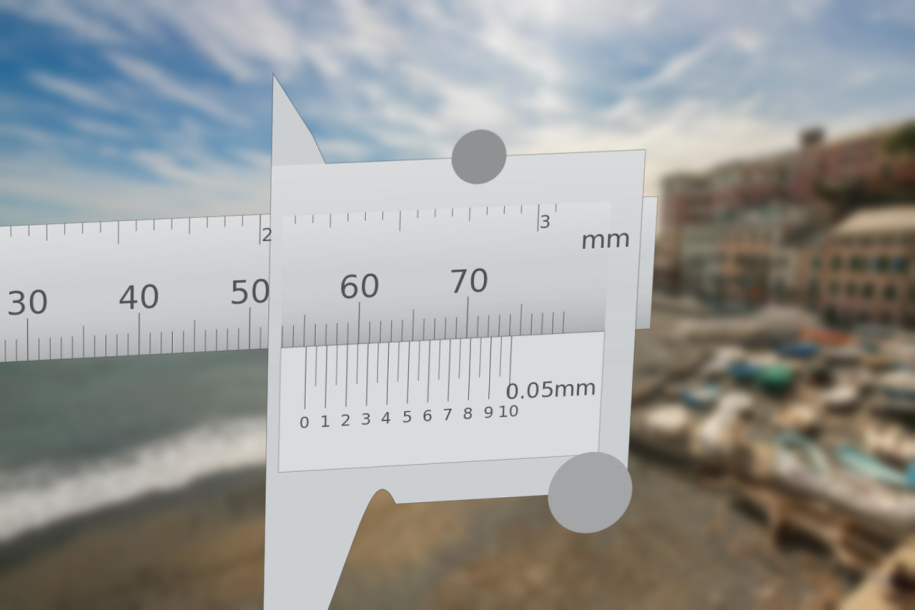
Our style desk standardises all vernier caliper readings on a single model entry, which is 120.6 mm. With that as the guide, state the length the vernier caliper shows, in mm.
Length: 55.2 mm
